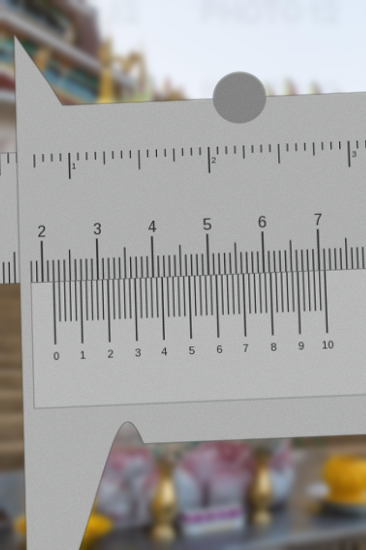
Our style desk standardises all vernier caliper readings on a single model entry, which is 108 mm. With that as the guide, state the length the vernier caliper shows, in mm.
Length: 22.0 mm
